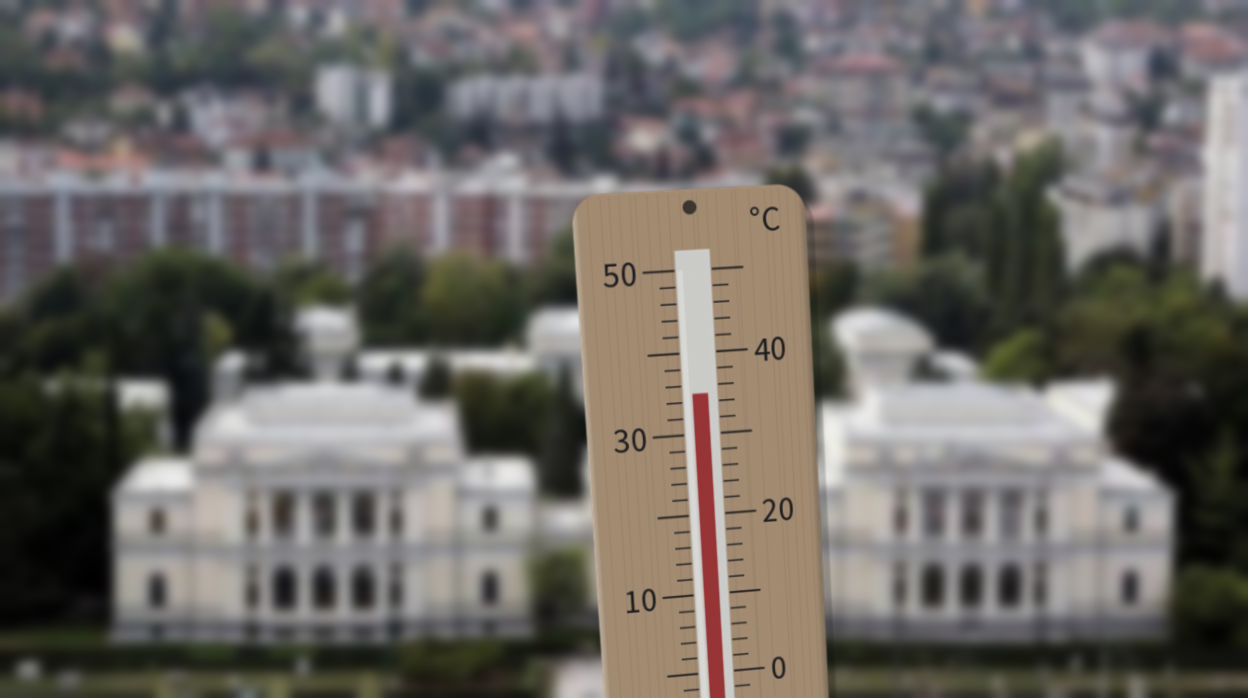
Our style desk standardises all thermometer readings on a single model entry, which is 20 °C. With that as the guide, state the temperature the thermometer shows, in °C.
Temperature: 35 °C
